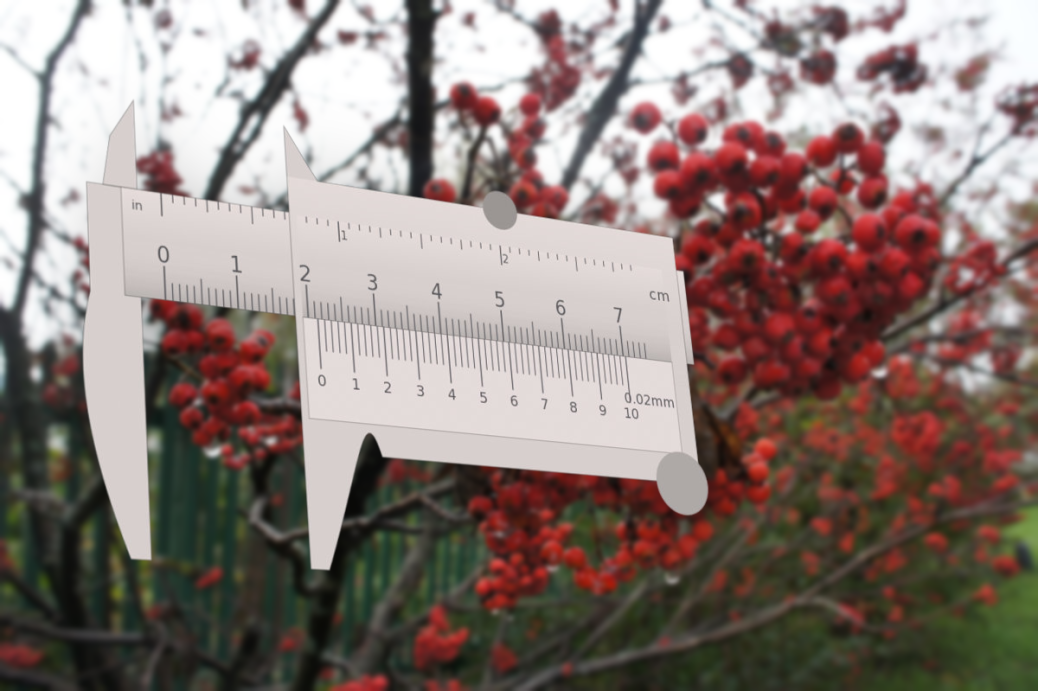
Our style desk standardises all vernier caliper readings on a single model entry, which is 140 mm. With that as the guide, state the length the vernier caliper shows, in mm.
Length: 21.4 mm
